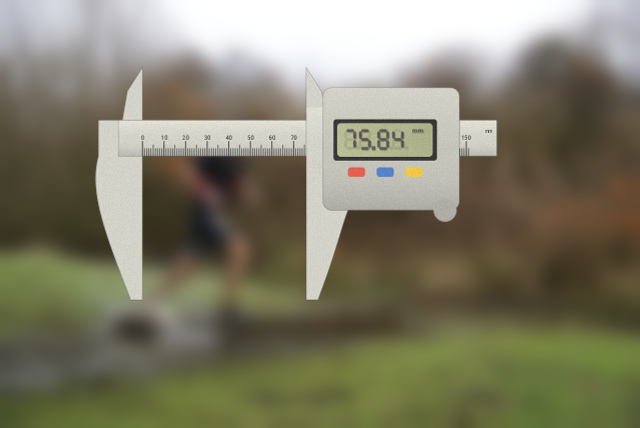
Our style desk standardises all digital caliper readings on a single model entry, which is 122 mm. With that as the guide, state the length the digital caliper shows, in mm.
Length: 75.84 mm
